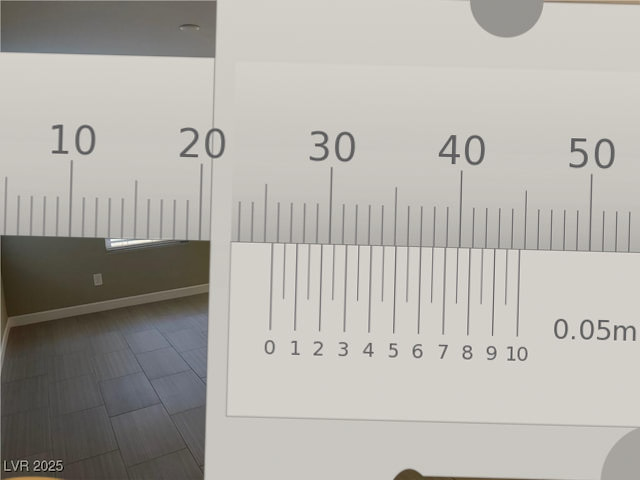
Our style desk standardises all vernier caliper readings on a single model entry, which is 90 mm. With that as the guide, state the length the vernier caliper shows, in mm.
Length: 25.6 mm
